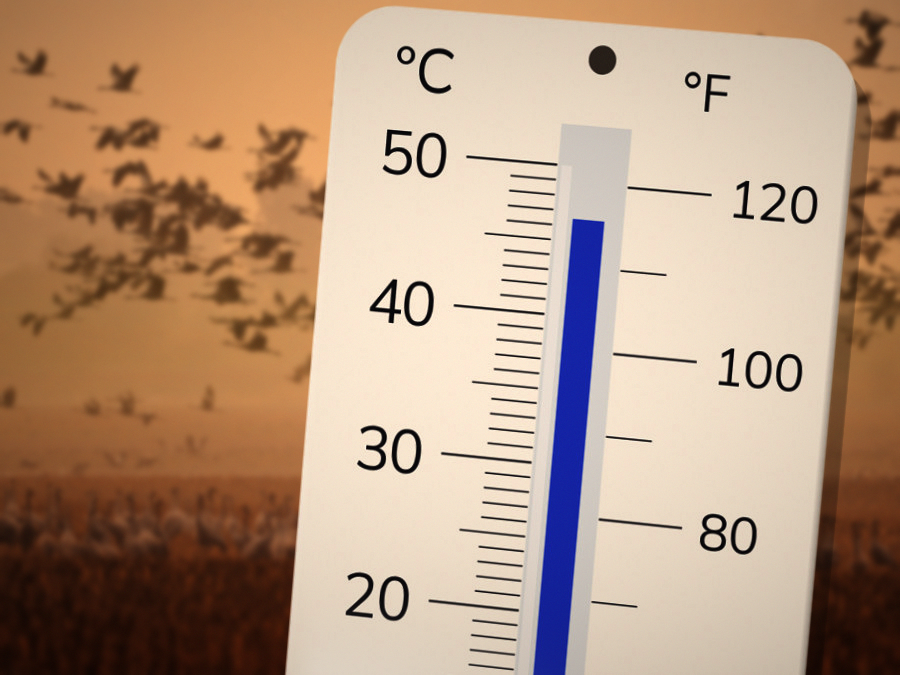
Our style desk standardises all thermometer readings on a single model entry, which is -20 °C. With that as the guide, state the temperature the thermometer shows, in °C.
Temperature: 46.5 °C
